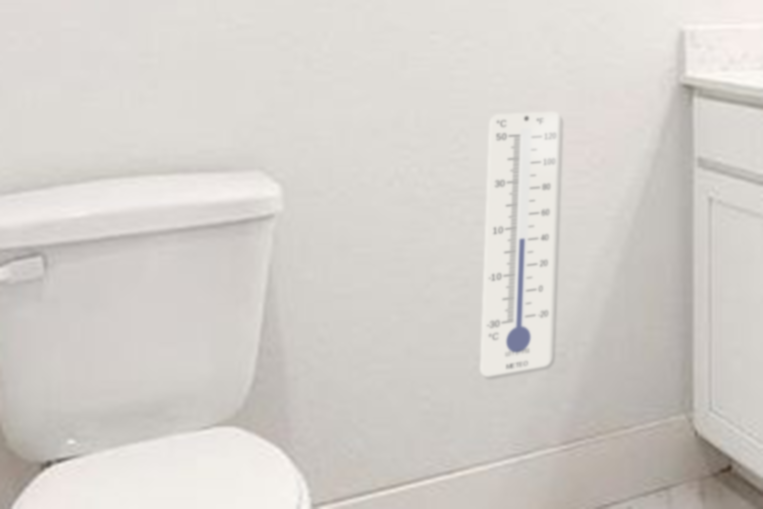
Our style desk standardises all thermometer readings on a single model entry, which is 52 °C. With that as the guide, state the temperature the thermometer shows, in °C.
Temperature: 5 °C
